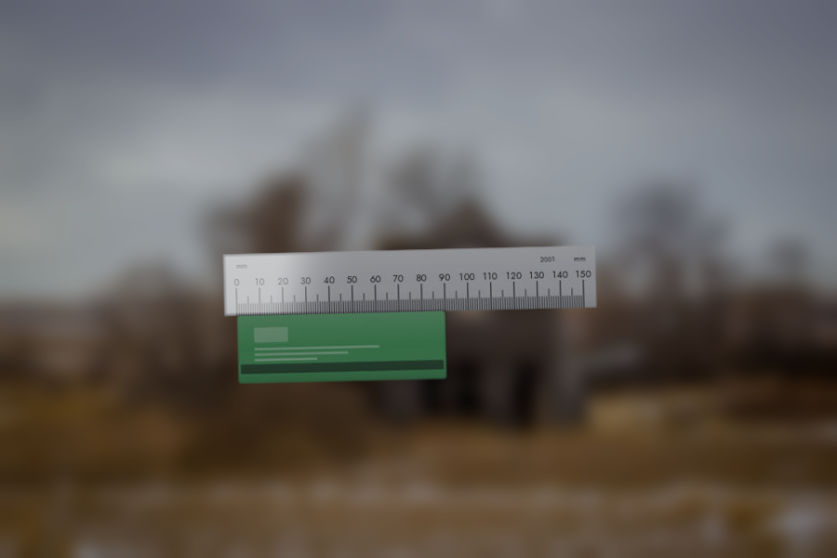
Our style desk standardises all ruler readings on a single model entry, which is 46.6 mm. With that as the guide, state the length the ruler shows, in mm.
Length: 90 mm
